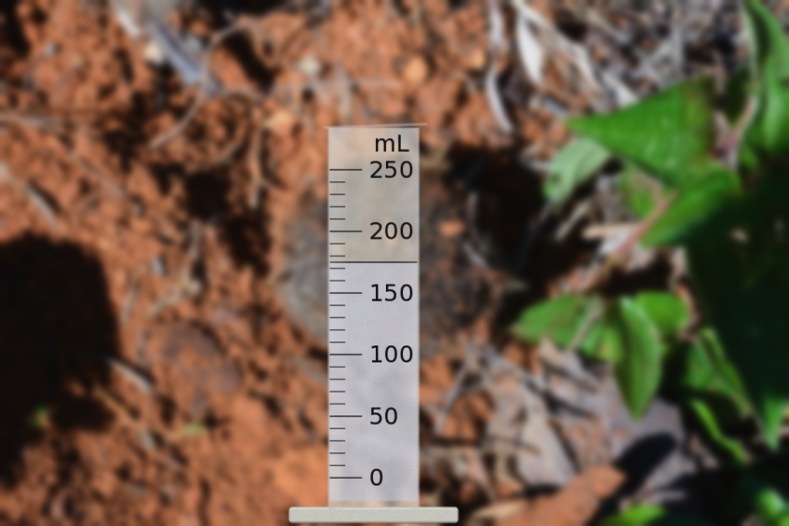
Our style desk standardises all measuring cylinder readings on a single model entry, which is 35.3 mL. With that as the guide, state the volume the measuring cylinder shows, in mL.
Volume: 175 mL
